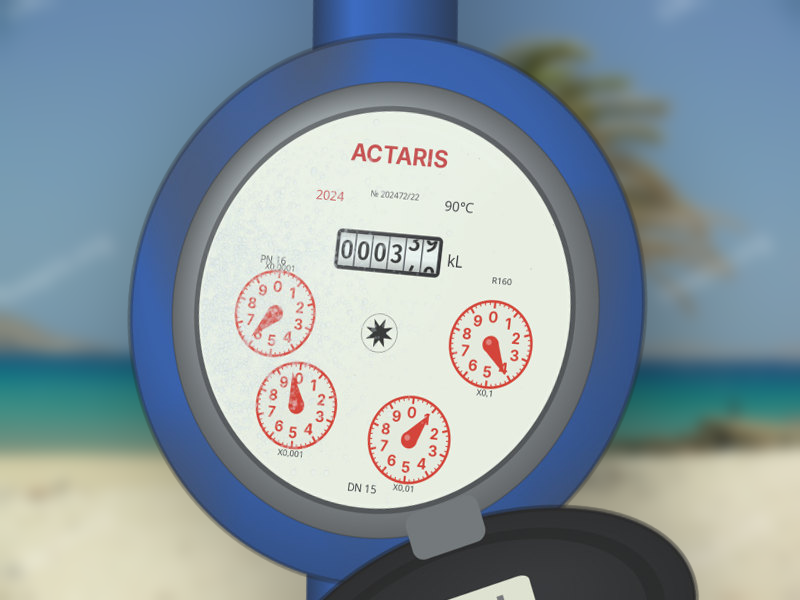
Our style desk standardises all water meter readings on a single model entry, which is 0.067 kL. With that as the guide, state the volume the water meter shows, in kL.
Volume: 339.4096 kL
